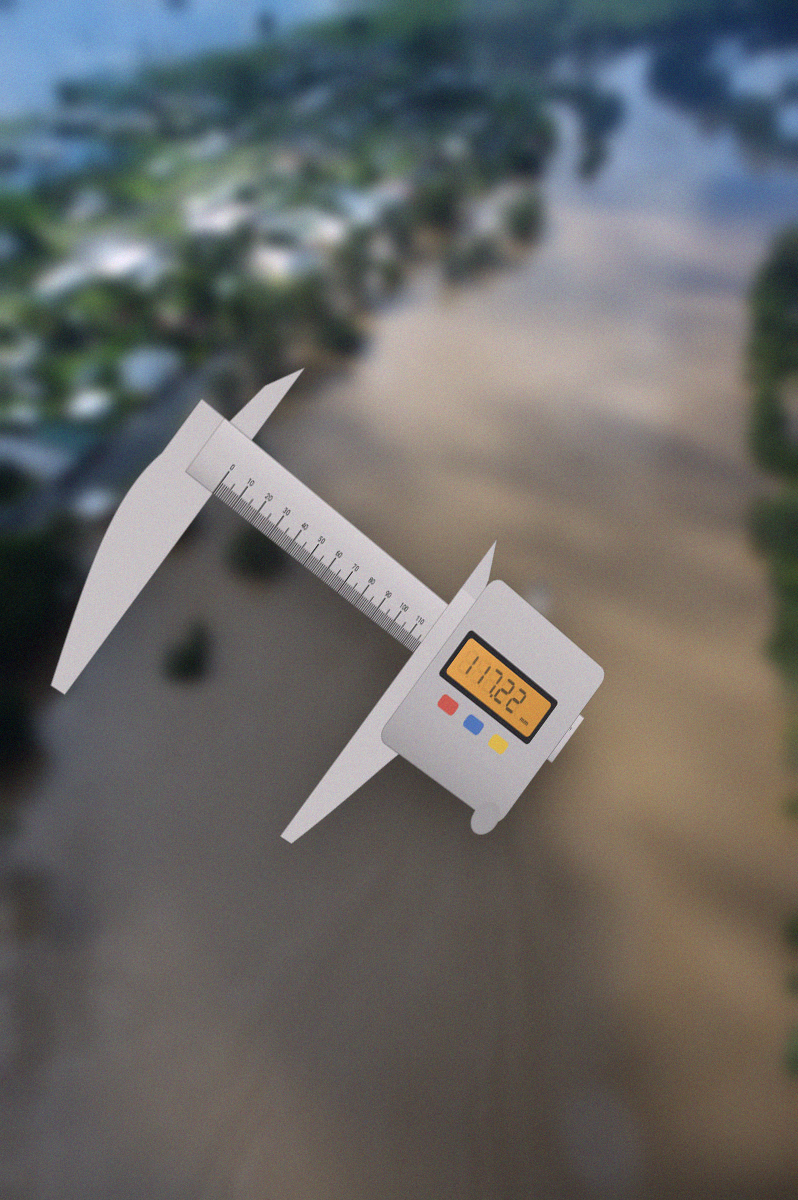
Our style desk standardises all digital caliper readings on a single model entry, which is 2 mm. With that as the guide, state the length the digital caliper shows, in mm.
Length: 117.22 mm
